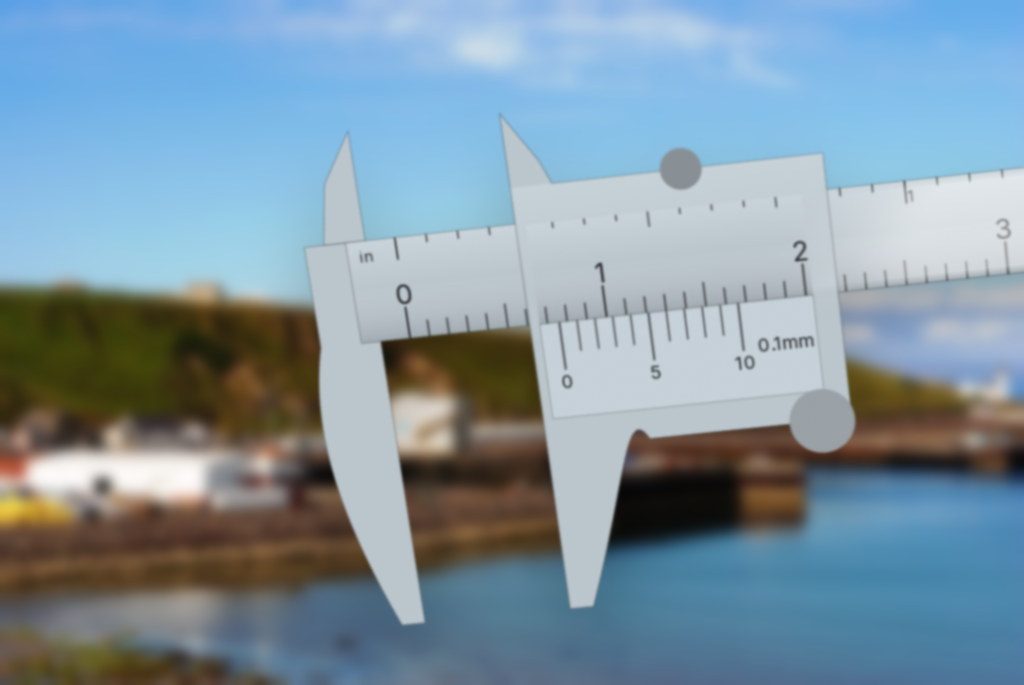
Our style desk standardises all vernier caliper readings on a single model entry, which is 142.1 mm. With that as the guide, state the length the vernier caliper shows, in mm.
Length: 7.6 mm
